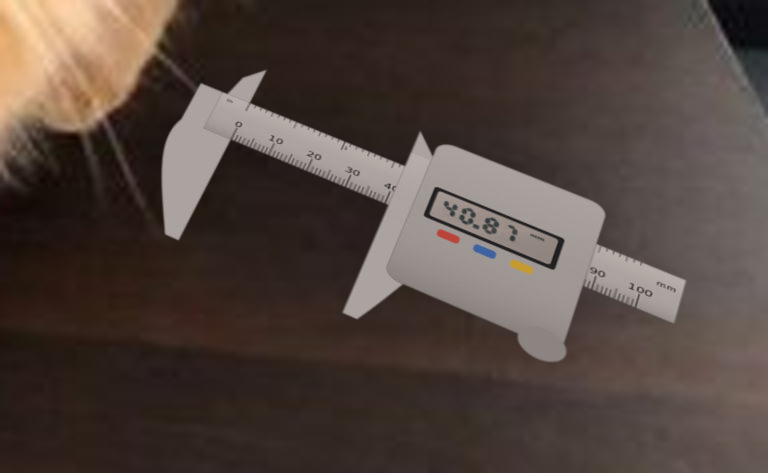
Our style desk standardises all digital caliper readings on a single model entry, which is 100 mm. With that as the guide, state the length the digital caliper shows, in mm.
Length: 40.87 mm
